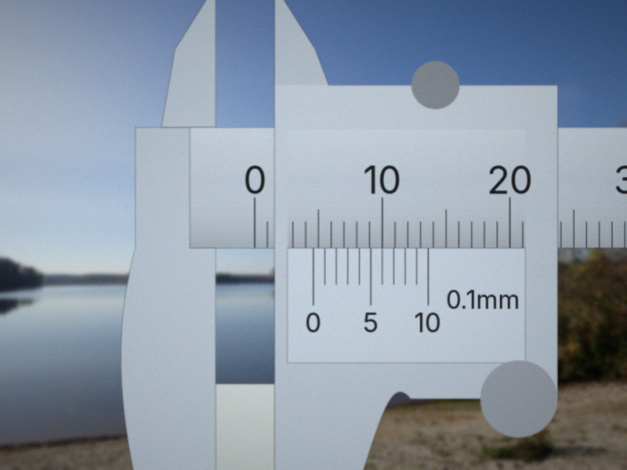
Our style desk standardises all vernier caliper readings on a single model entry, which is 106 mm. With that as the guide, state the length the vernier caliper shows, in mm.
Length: 4.6 mm
